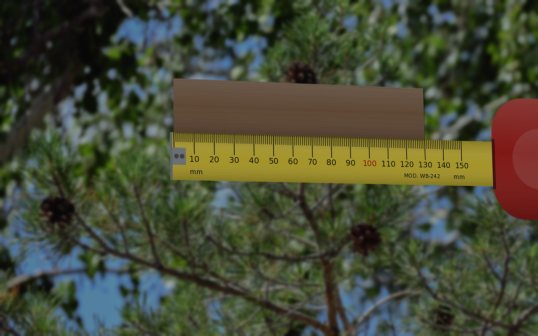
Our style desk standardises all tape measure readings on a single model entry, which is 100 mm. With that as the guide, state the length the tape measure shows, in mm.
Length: 130 mm
